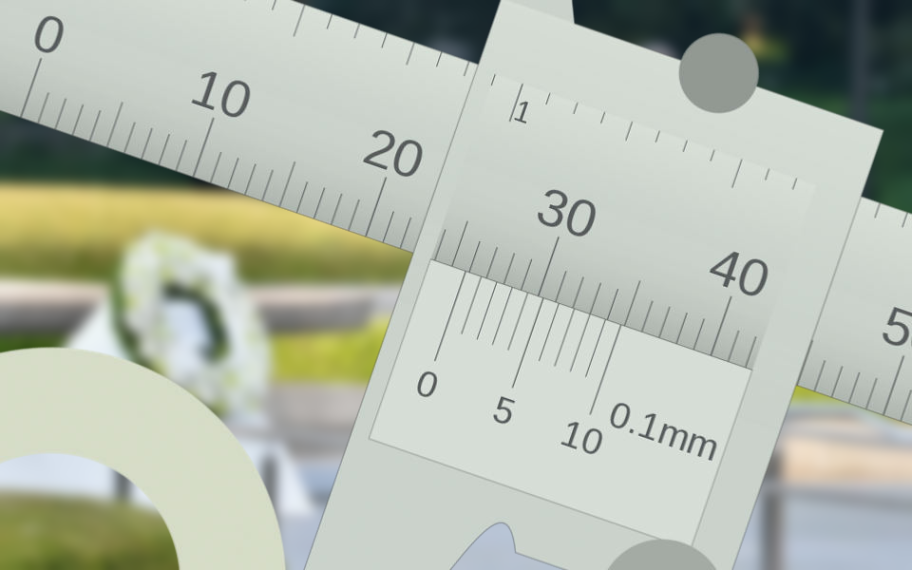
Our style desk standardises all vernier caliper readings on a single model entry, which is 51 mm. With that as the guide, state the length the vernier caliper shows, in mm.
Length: 25.8 mm
